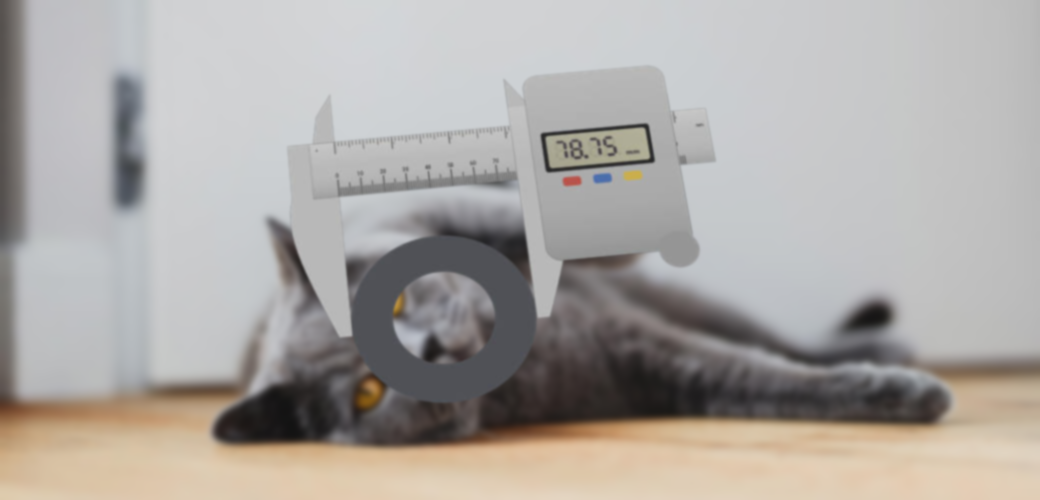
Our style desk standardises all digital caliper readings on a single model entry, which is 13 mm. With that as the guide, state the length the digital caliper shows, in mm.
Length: 78.75 mm
